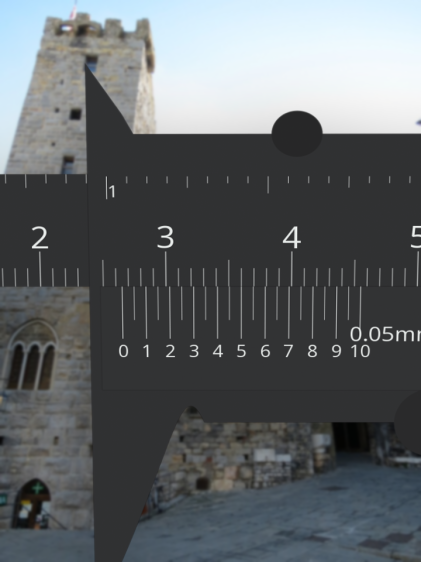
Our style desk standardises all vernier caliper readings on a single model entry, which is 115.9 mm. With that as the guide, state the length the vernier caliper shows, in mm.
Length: 26.5 mm
